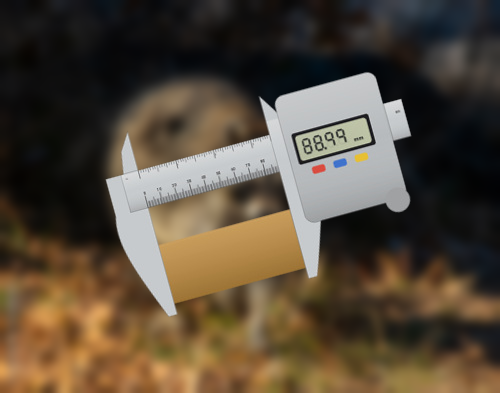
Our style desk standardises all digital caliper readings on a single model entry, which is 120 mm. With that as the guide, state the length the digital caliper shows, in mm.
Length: 88.99 mm
